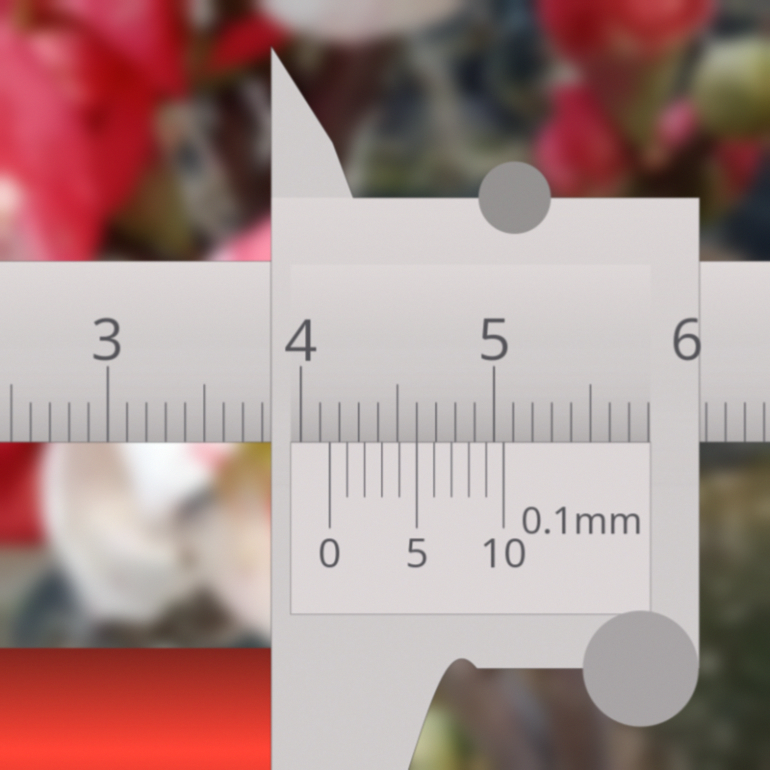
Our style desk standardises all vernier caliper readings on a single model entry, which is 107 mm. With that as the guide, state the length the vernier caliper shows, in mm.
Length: 41.5 mm
